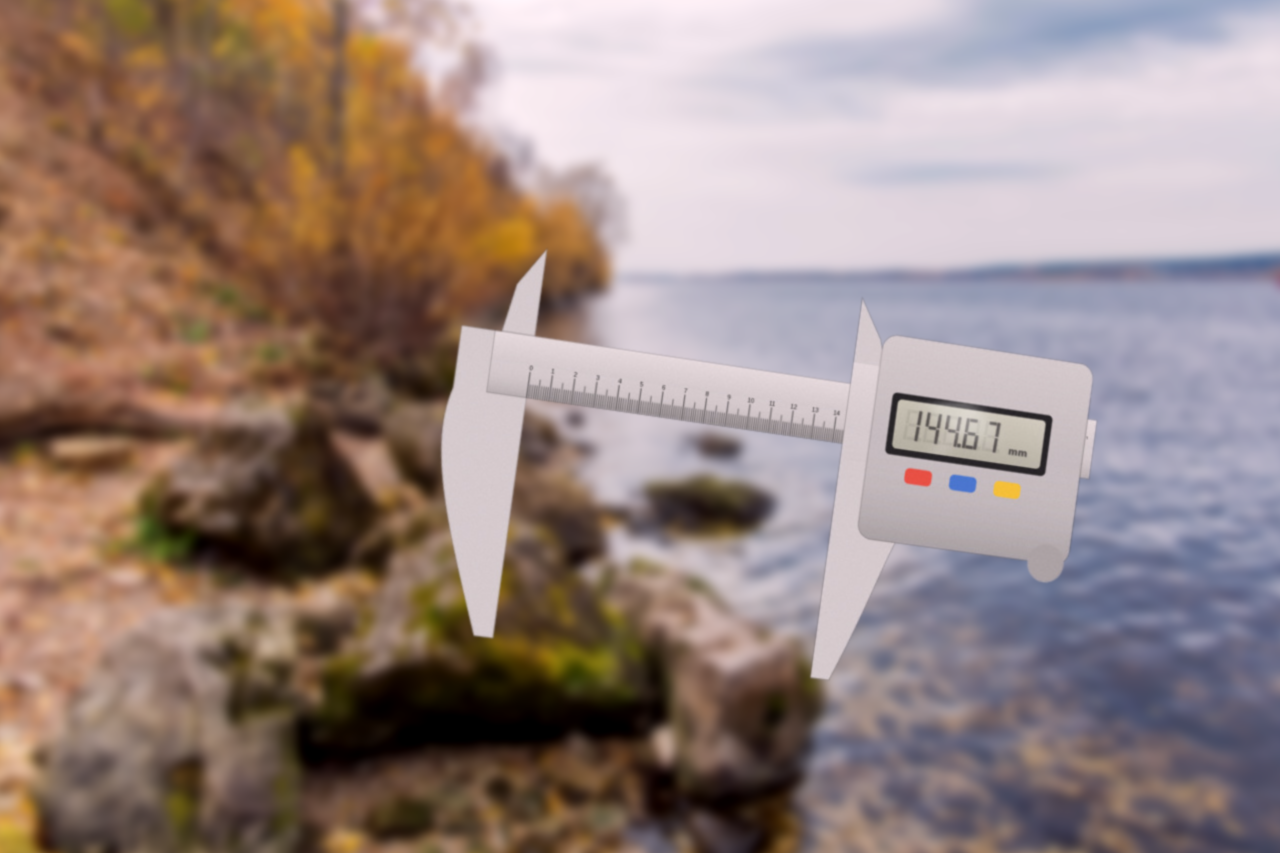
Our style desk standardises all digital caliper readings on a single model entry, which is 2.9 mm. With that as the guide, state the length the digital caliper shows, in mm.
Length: 144.67 mm
